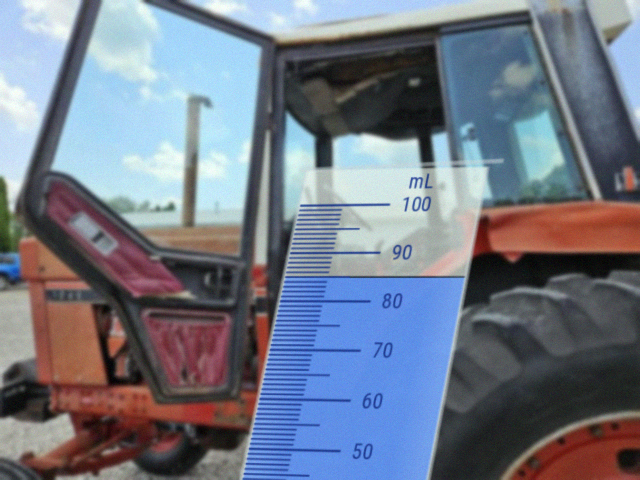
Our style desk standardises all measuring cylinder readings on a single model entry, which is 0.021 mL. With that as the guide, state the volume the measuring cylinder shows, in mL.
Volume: 85 mL
